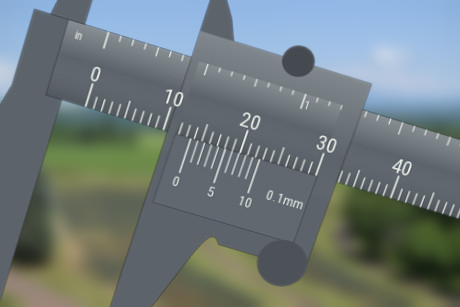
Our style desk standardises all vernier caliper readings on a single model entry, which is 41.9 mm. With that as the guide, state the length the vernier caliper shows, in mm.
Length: 13.6 mm
